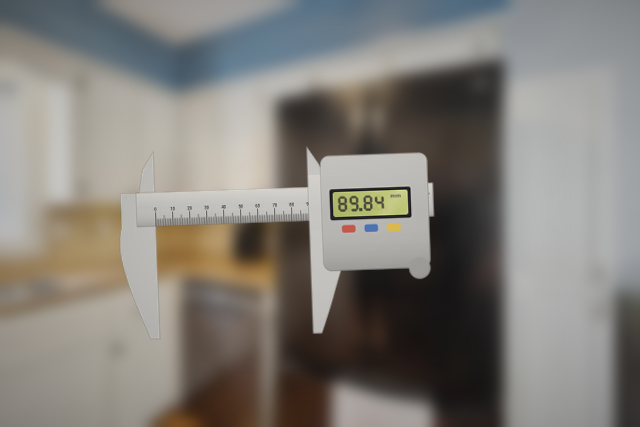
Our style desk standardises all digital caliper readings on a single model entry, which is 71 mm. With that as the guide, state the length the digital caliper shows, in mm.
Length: 89.84 mm
